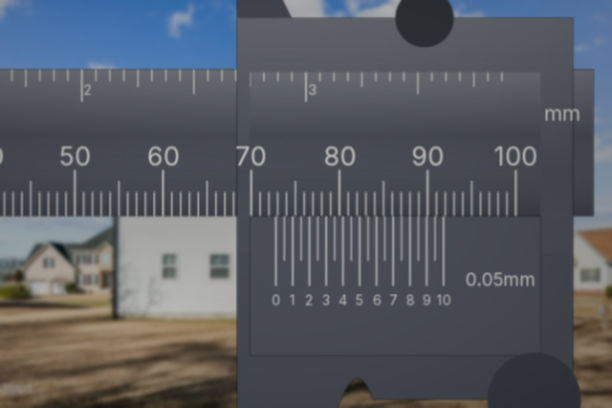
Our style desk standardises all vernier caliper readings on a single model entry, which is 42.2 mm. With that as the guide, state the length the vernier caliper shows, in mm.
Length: 72.8 mm
